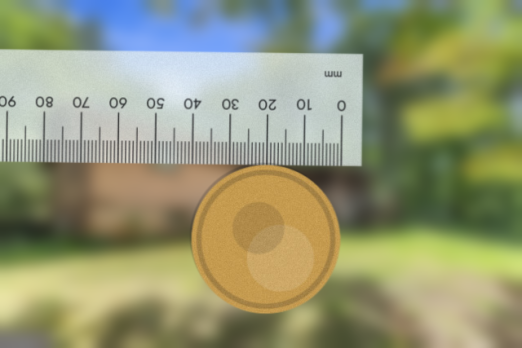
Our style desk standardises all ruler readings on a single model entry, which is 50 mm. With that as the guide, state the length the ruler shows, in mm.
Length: 40 mm
